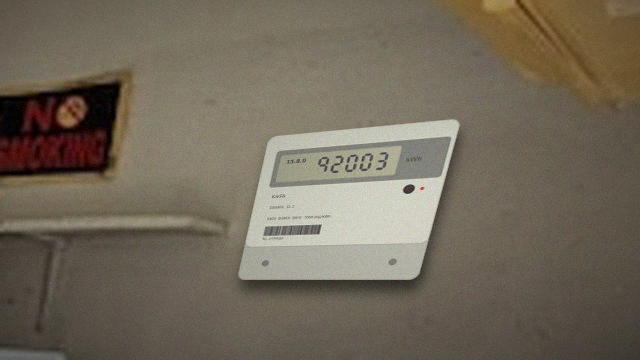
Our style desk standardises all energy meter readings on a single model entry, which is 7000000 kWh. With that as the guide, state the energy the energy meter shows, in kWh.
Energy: 92003 kWh
